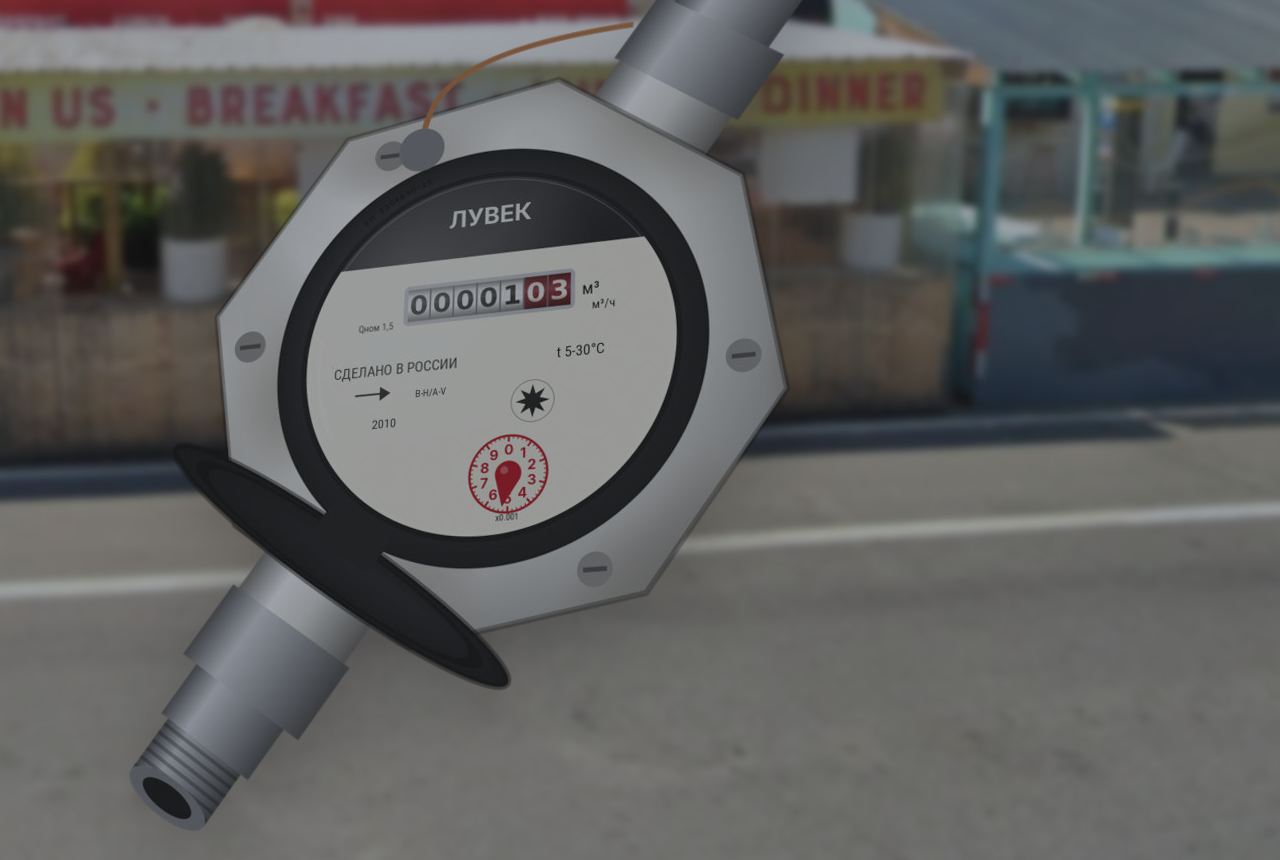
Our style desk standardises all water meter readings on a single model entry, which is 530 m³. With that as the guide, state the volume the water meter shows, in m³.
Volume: 1.035 m³
